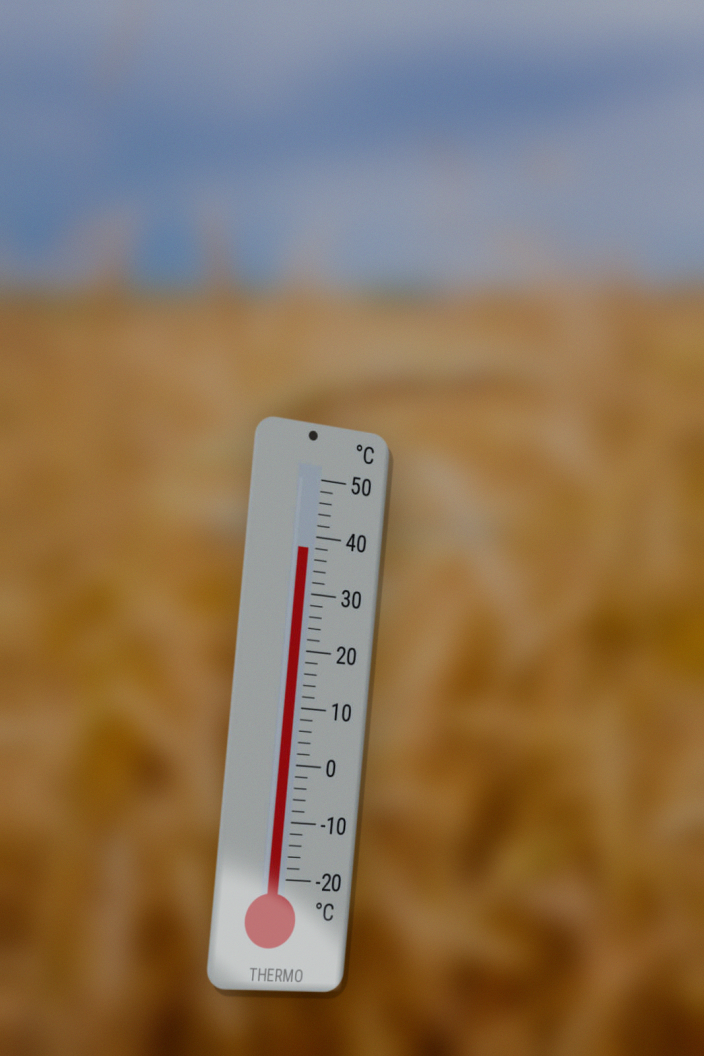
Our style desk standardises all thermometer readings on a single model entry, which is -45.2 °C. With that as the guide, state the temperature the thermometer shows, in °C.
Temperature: 38 °C
